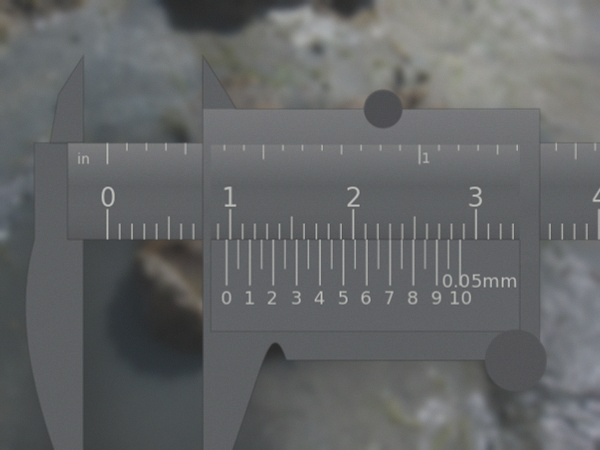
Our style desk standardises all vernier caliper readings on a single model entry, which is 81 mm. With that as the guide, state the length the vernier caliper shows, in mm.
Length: 9.7 mm
